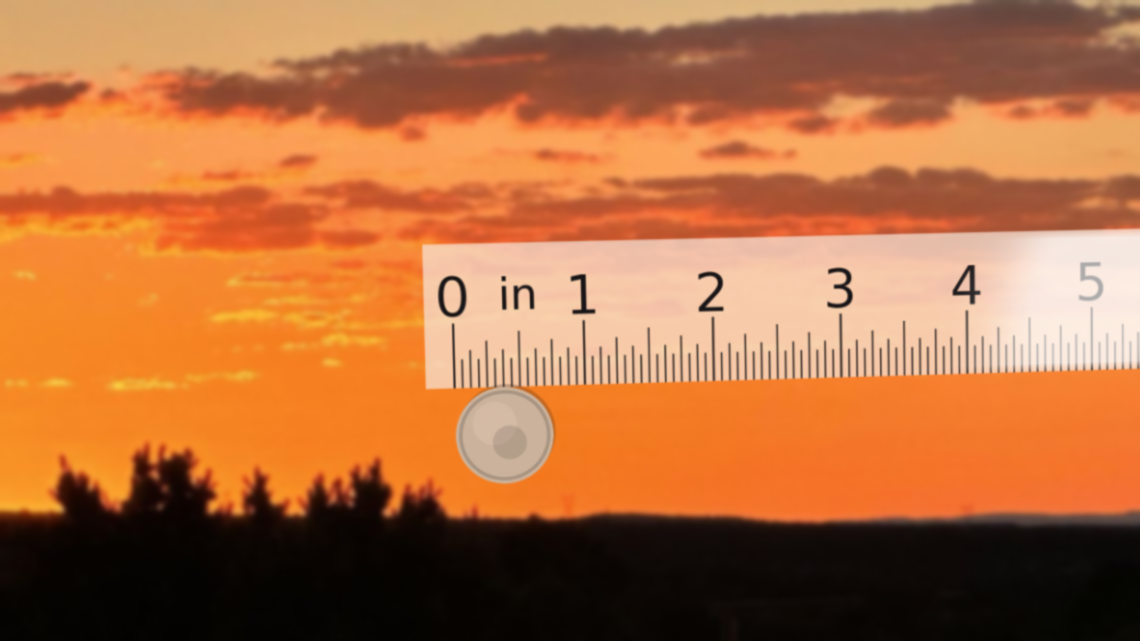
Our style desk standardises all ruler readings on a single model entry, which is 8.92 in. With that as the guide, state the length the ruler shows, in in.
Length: 0.75 in
